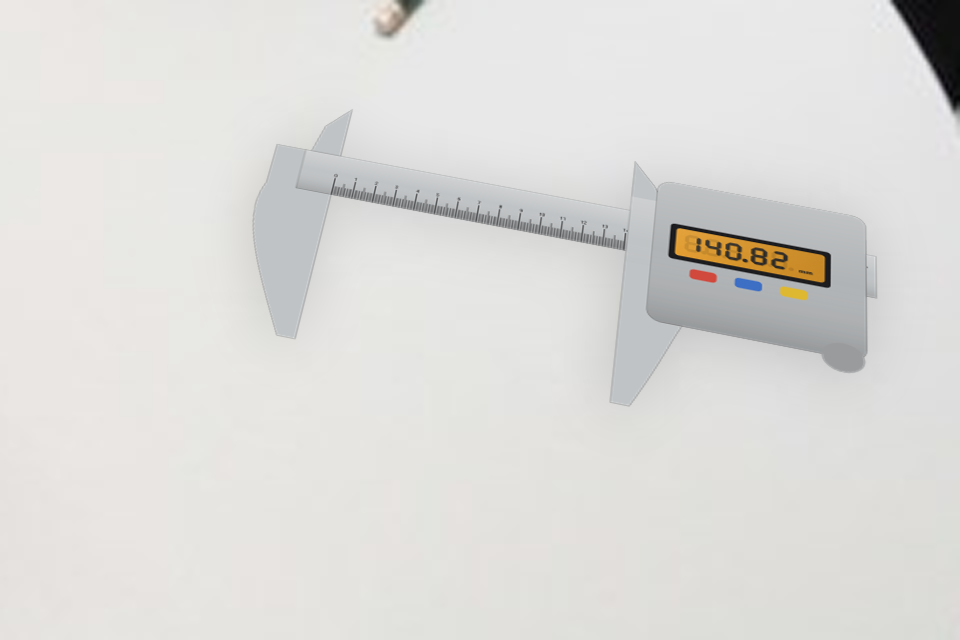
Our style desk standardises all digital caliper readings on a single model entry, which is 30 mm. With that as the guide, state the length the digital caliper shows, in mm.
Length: 140.82 mm
